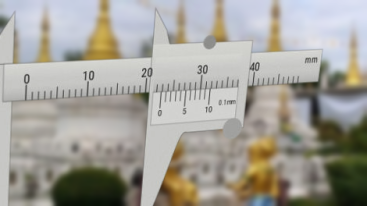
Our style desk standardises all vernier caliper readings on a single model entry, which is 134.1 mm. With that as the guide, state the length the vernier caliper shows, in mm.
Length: 22.8 mm
